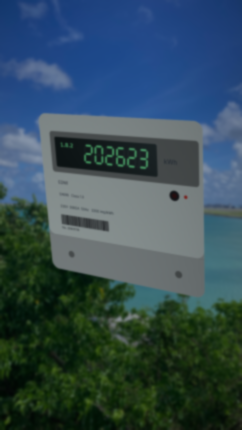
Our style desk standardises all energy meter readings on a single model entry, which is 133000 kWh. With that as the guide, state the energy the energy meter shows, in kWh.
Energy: 202623 kWh
